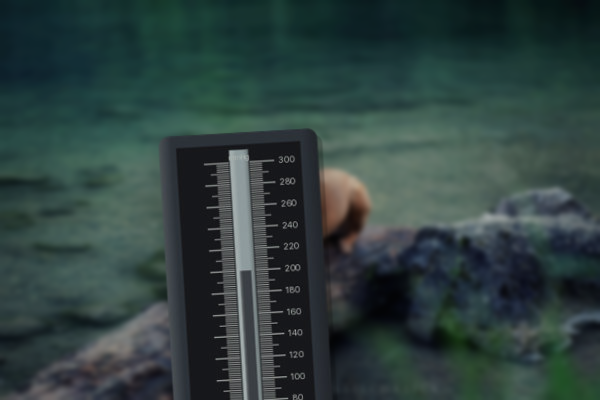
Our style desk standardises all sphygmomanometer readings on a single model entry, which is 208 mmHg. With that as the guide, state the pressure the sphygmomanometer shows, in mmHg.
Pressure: 200 mmHg
